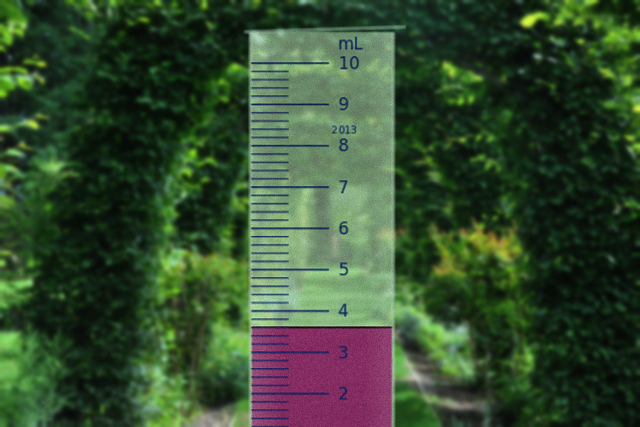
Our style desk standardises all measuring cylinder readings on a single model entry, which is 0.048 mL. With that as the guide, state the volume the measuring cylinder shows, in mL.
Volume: 3.6 mL
